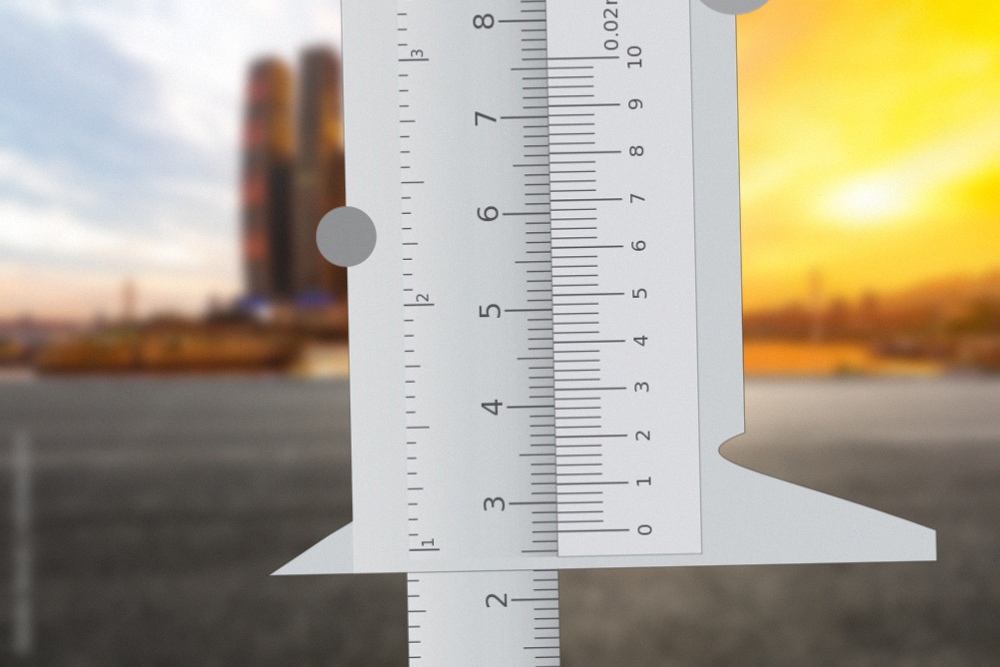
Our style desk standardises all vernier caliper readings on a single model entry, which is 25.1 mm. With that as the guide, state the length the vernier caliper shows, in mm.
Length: 27.0 mm
